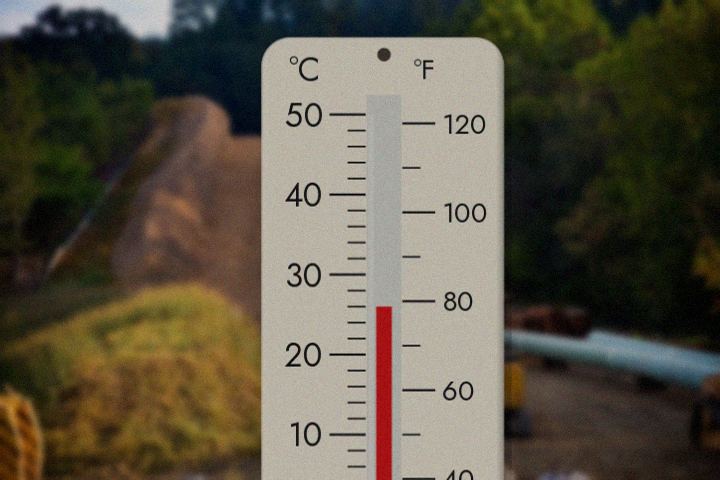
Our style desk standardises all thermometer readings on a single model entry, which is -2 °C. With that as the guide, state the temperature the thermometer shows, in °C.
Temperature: 26 °C
